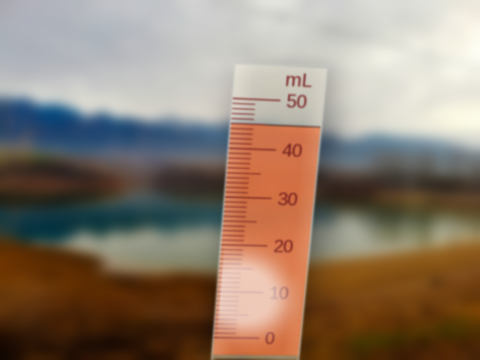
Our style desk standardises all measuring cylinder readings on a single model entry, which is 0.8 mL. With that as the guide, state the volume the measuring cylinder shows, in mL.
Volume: 45 mL
